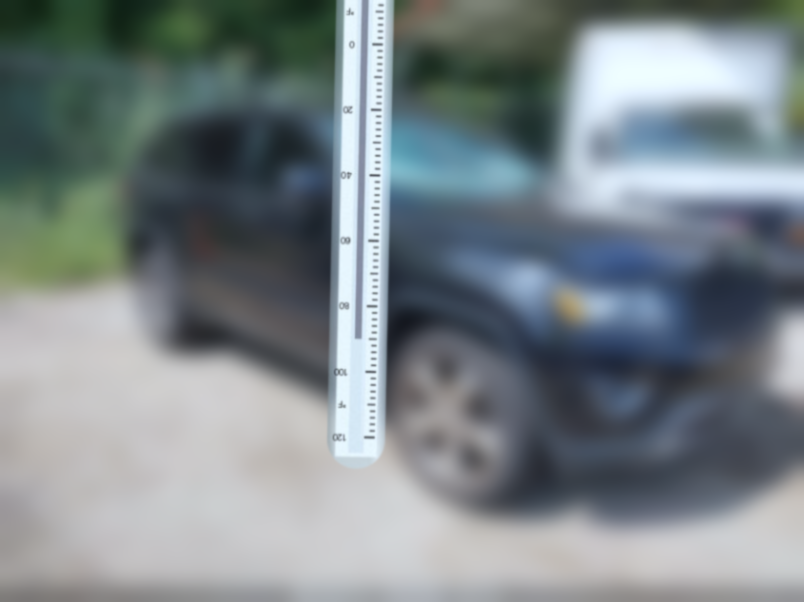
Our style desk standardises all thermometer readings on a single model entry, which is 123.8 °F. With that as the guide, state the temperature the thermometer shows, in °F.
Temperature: 90 °F
